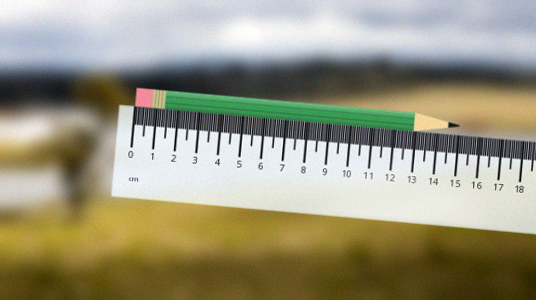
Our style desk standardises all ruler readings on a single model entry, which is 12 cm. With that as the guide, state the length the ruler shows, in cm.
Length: 15 cm
